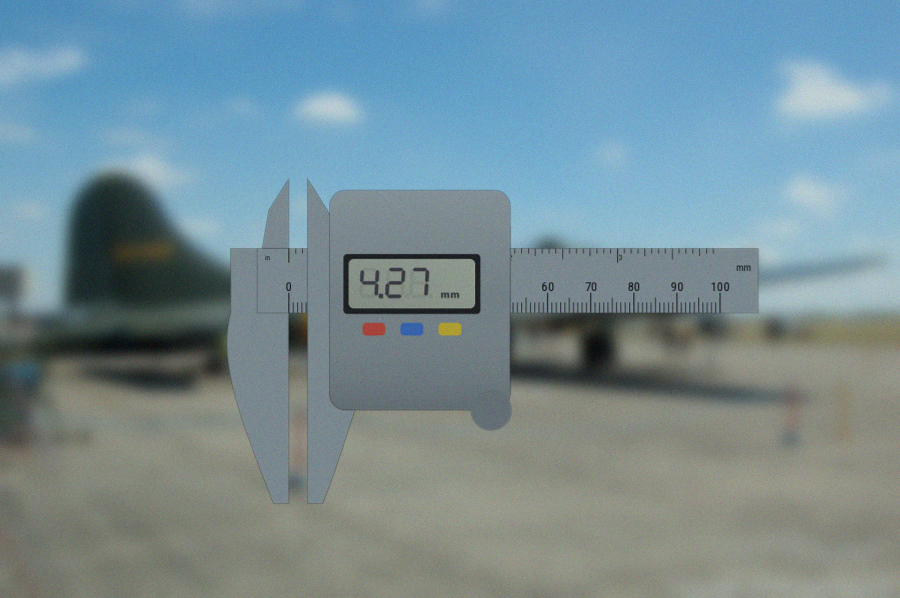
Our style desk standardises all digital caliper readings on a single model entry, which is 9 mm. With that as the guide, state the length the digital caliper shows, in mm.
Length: 4.27 mm
